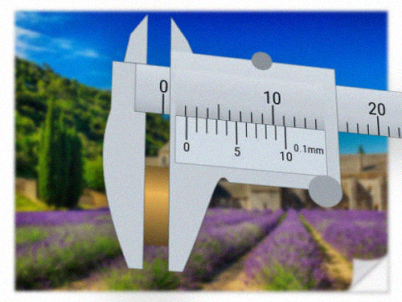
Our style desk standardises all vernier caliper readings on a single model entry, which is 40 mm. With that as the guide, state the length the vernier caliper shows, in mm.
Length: 2.1 mm
